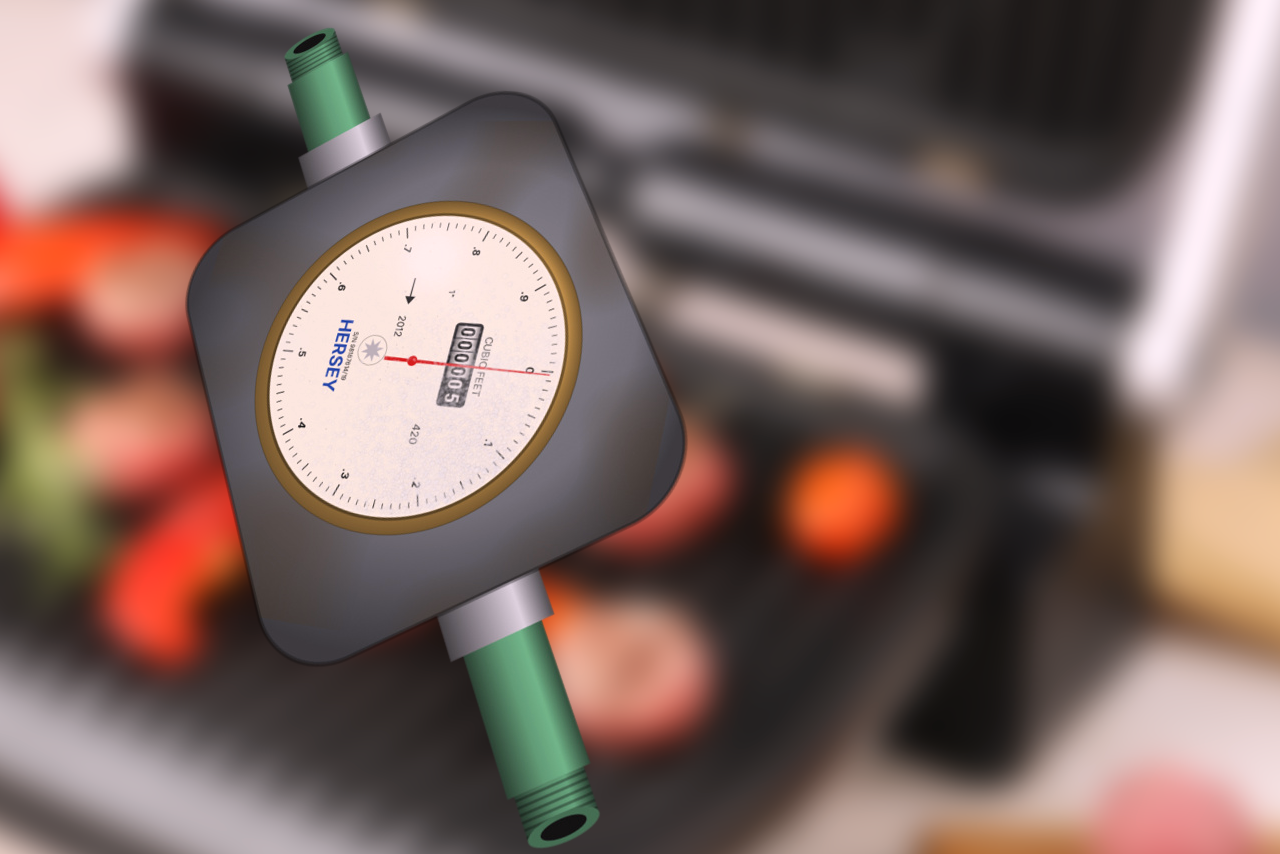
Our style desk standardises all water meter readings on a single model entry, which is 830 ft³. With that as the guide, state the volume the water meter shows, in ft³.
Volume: 5.00 ft³
